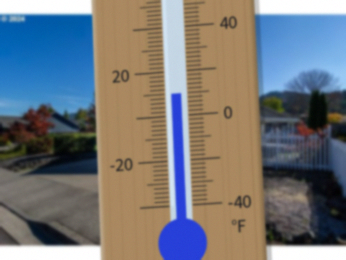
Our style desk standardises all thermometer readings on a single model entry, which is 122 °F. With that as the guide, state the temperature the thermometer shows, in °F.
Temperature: 10 °F
